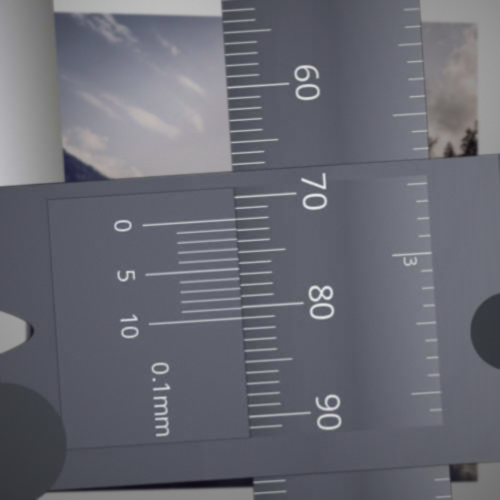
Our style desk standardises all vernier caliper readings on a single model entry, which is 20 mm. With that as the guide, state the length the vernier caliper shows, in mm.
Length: 72.0 mm
